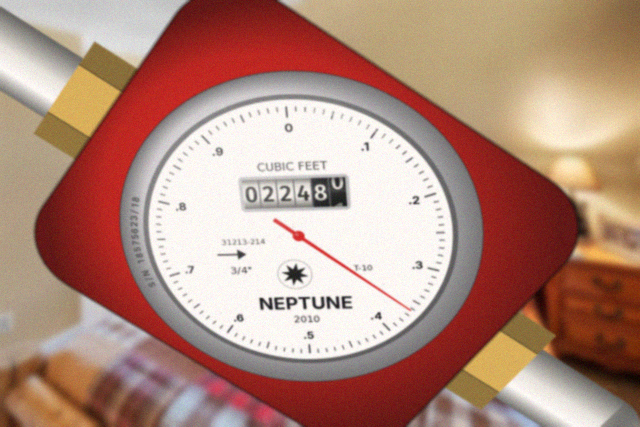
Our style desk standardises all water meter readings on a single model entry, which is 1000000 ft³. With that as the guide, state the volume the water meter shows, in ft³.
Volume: 22480.36 ft³
